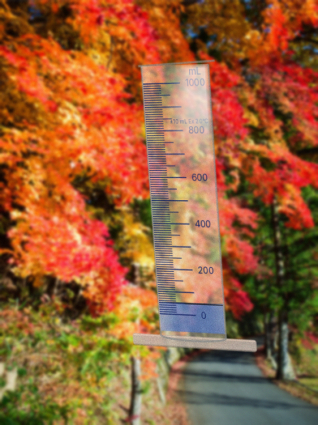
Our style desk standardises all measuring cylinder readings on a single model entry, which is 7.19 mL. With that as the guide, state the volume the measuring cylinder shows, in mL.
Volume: 50 mL
